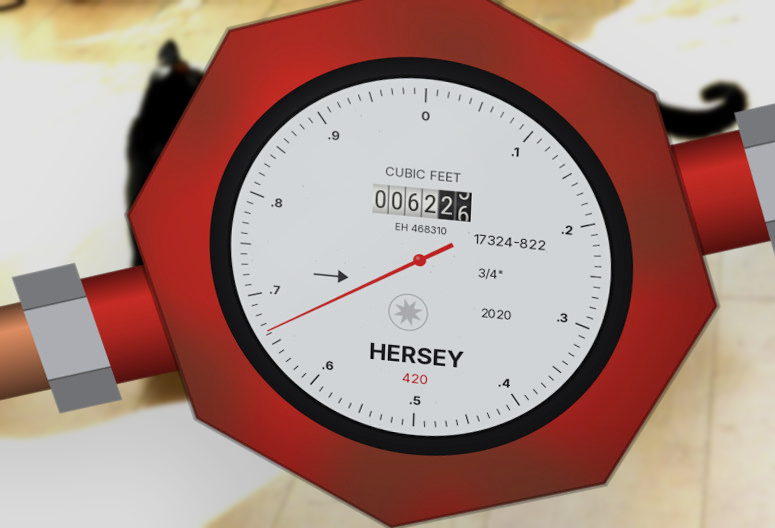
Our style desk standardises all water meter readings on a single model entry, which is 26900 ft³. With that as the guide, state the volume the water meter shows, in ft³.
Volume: 6225.66 ft³
